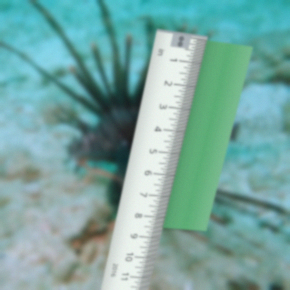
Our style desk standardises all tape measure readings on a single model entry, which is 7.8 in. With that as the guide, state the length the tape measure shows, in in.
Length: 8.5 in
